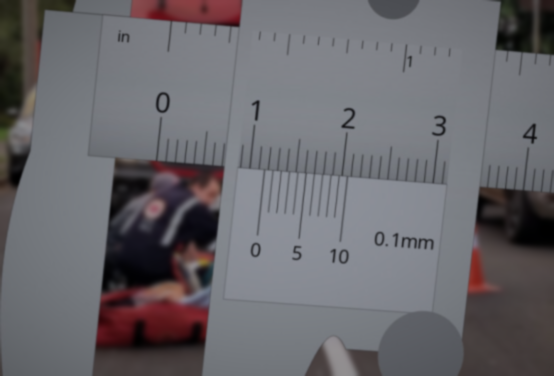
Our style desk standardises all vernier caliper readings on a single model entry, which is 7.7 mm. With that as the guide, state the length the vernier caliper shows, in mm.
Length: 11.6 mm
